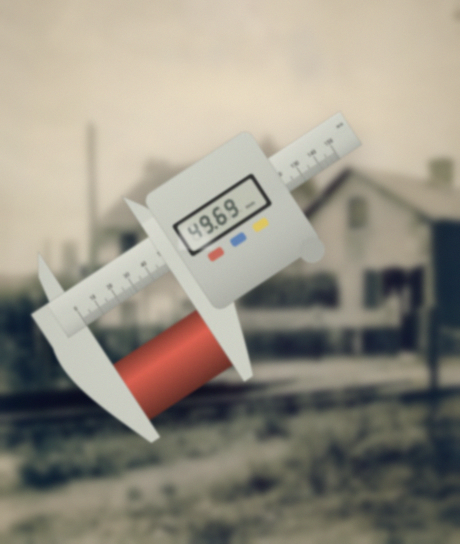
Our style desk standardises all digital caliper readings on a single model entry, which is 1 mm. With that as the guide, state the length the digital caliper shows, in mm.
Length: 49.69 mm
